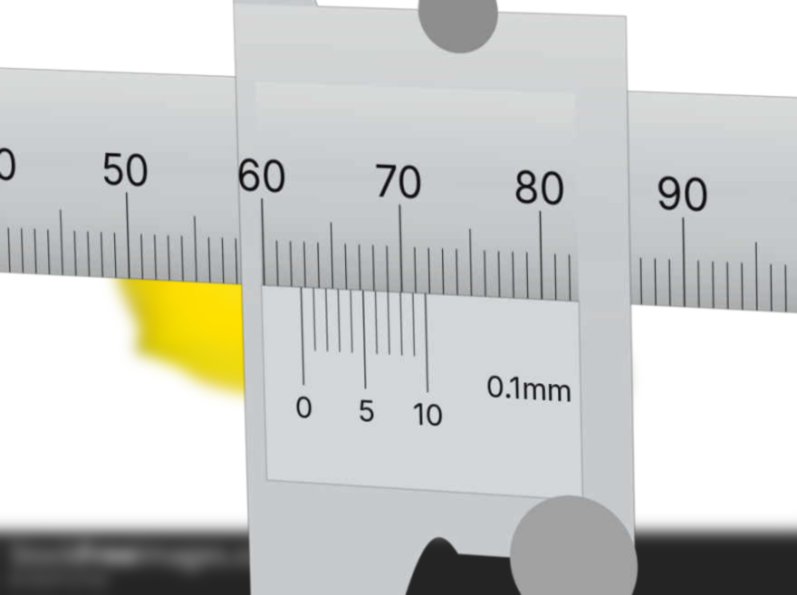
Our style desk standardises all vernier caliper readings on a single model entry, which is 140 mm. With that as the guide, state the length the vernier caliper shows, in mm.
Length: 62.7 mm
